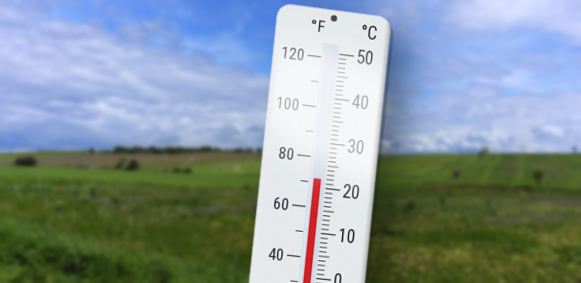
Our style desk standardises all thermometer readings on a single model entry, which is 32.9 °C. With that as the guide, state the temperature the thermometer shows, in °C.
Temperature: 22 °C
